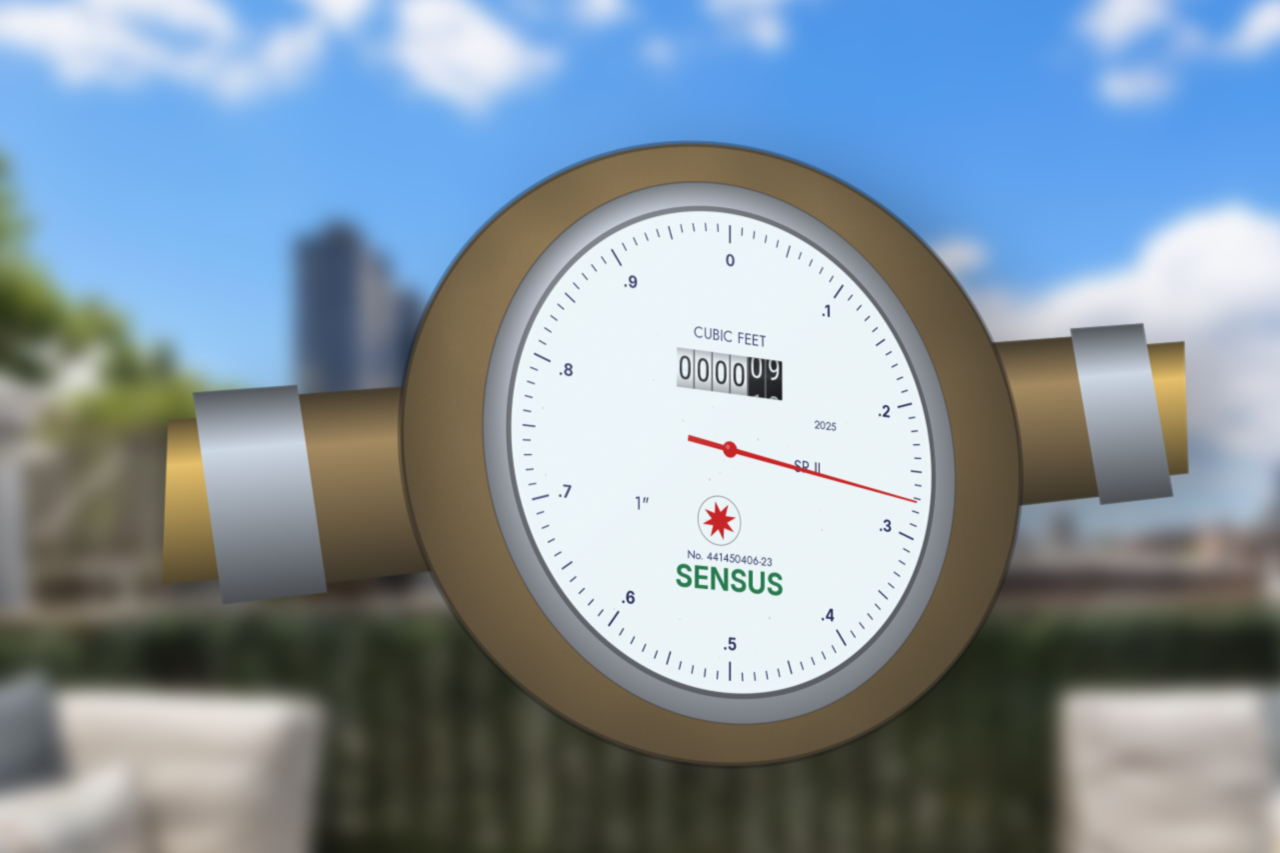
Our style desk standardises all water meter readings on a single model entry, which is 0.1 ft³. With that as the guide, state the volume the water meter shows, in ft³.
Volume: 9.27 ft³
